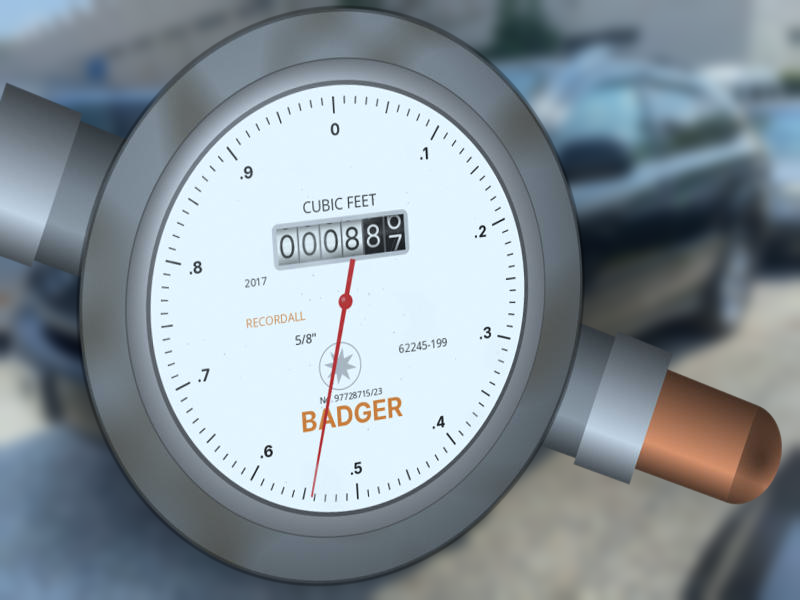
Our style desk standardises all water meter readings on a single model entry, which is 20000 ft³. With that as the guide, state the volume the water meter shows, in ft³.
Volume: 886.54 ft³
